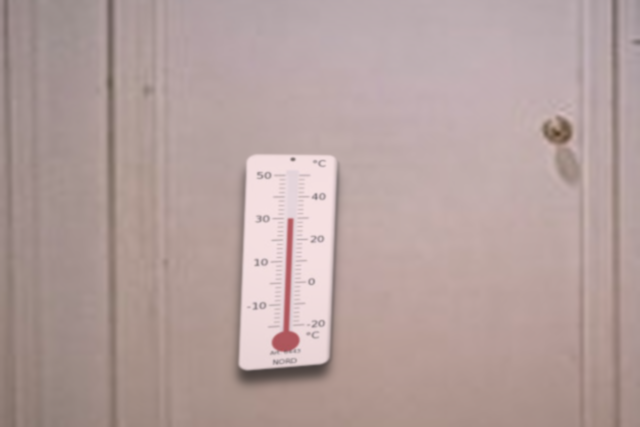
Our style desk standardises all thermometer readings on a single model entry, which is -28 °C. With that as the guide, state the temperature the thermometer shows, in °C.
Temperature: 30 °C
